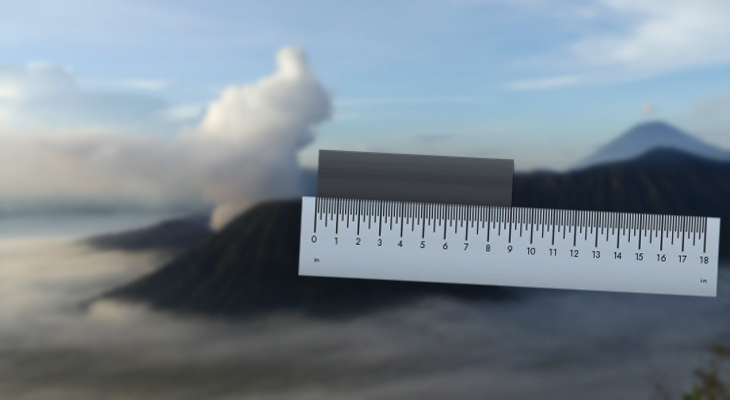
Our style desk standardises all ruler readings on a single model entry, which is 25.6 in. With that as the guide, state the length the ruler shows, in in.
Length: 9 in
